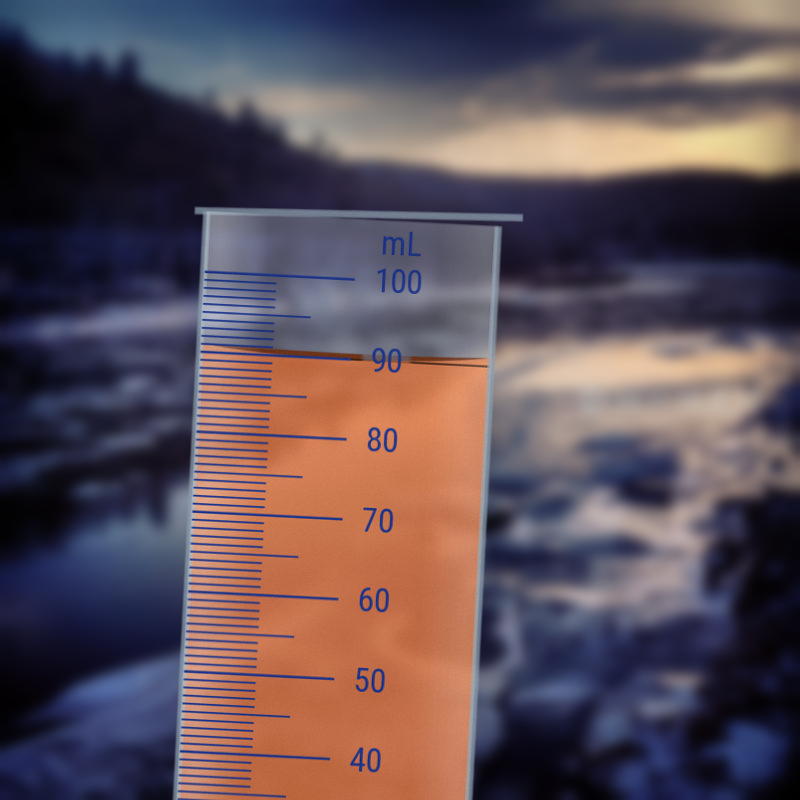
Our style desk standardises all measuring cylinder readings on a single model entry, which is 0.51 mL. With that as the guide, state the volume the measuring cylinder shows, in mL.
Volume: 90 mL
